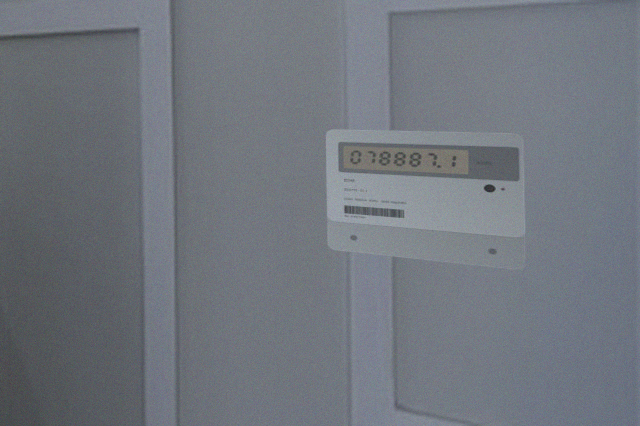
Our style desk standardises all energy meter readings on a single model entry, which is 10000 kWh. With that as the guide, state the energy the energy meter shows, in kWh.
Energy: 78887.1 kWh
